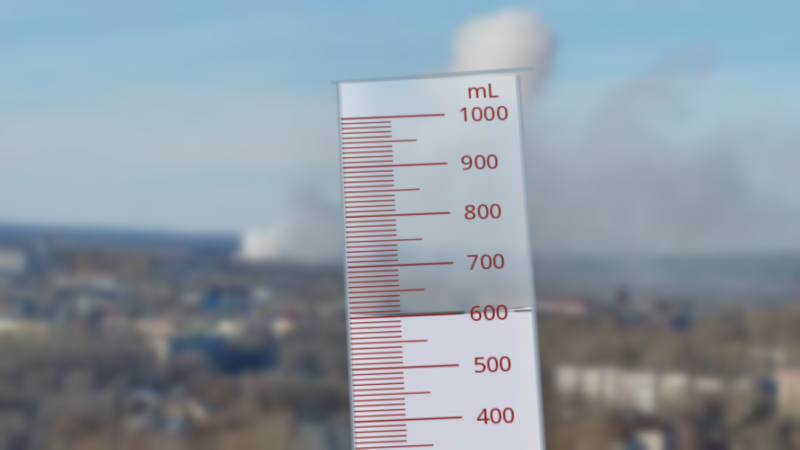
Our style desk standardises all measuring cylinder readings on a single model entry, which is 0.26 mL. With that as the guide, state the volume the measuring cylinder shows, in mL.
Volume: 600 mL
